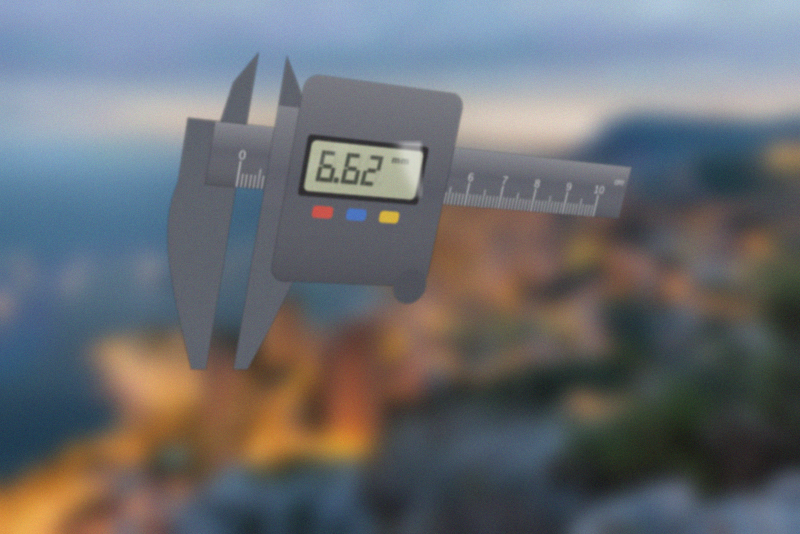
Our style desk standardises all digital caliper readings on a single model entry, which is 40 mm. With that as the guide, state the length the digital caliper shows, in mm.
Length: 6.62 mm
